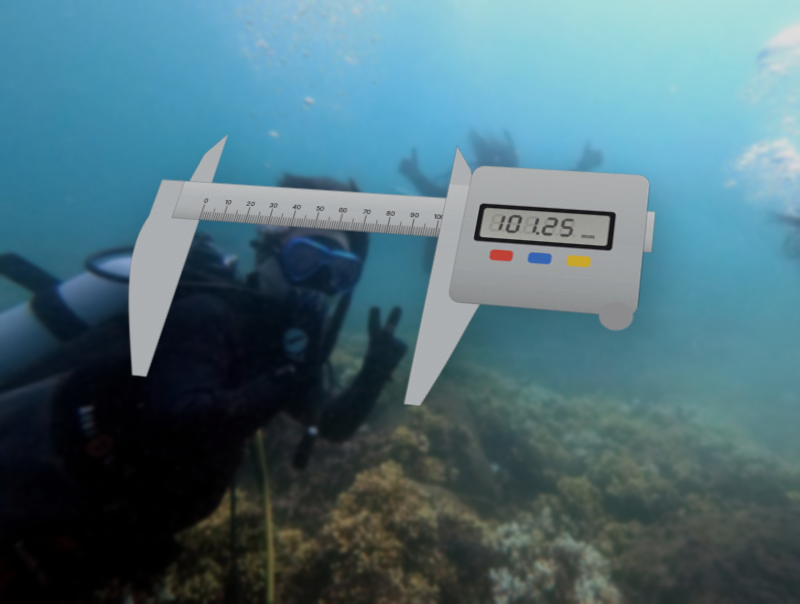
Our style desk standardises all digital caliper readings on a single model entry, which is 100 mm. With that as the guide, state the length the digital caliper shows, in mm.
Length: 101.25 mm
